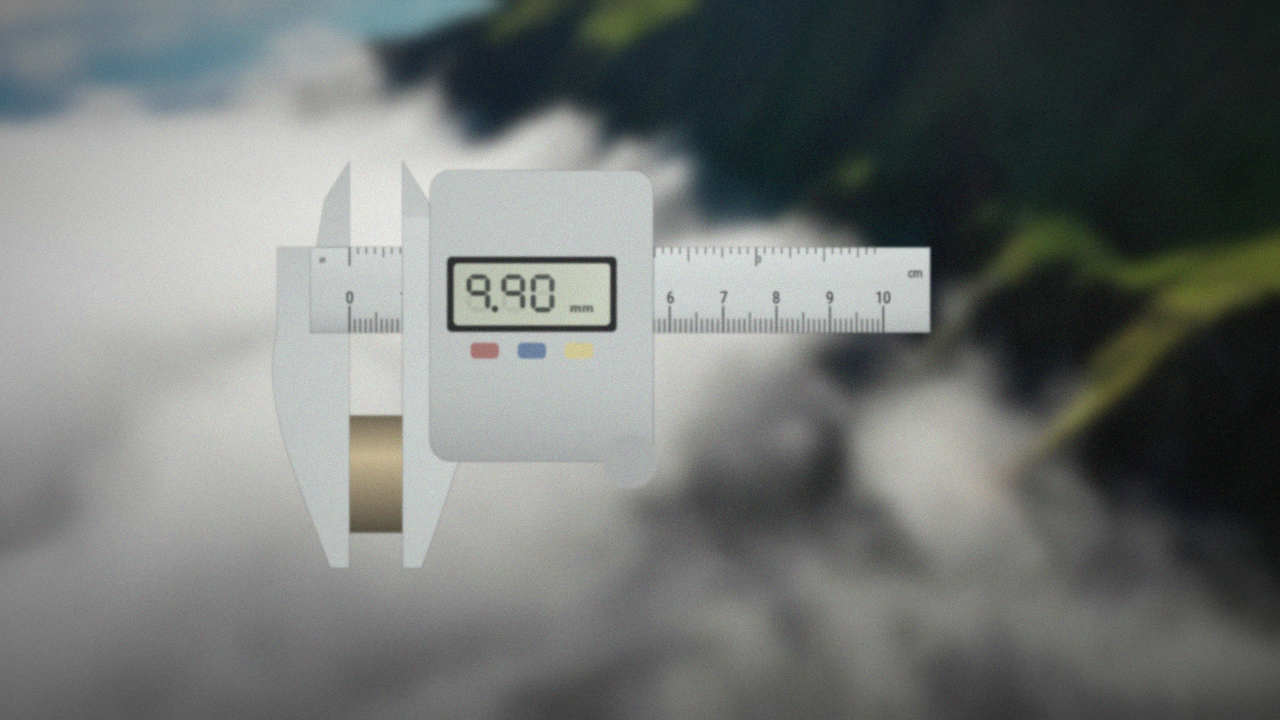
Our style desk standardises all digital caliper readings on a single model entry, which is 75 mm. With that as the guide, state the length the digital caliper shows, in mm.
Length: 9.90 mm
